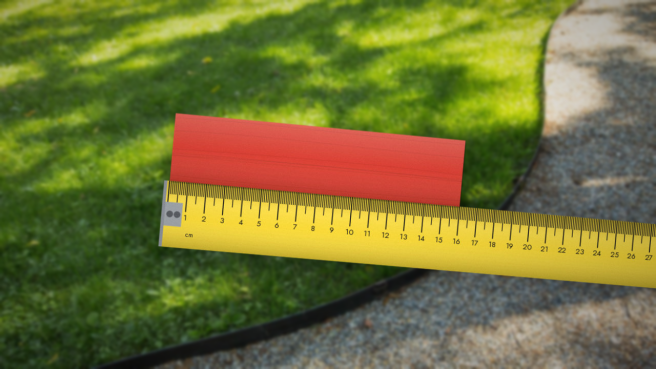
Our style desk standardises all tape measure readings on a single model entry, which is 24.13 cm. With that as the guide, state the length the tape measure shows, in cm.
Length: 16 cm
